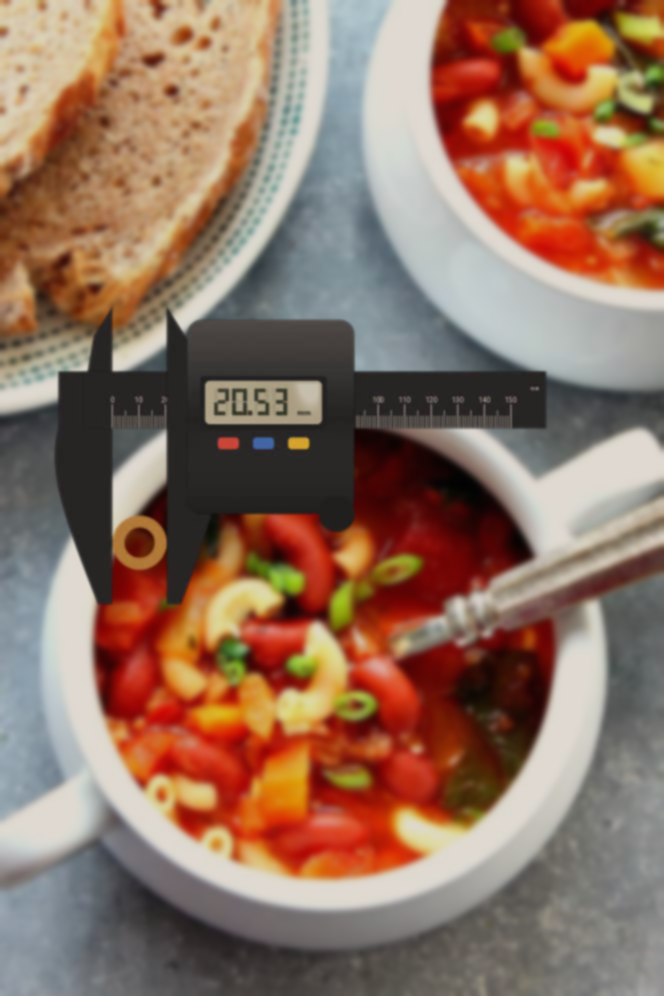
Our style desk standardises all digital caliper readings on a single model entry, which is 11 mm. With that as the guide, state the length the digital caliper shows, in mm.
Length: 20.53 mm
